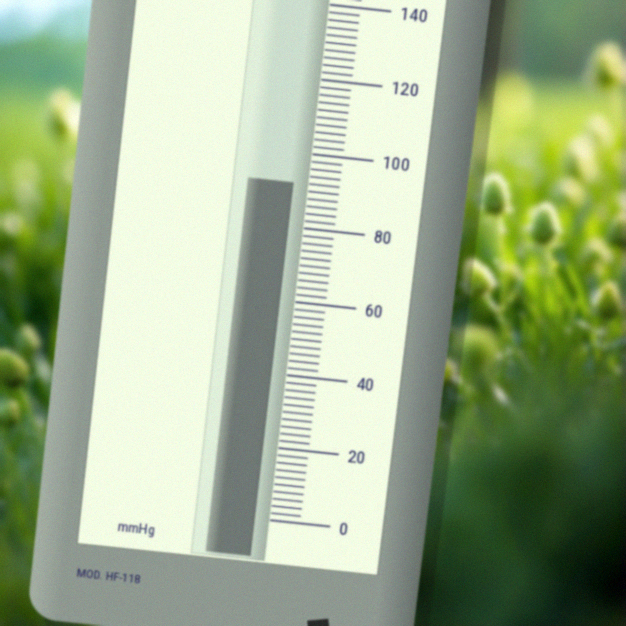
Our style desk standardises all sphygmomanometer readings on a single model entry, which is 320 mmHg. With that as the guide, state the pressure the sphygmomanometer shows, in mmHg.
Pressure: 92 mmHg
